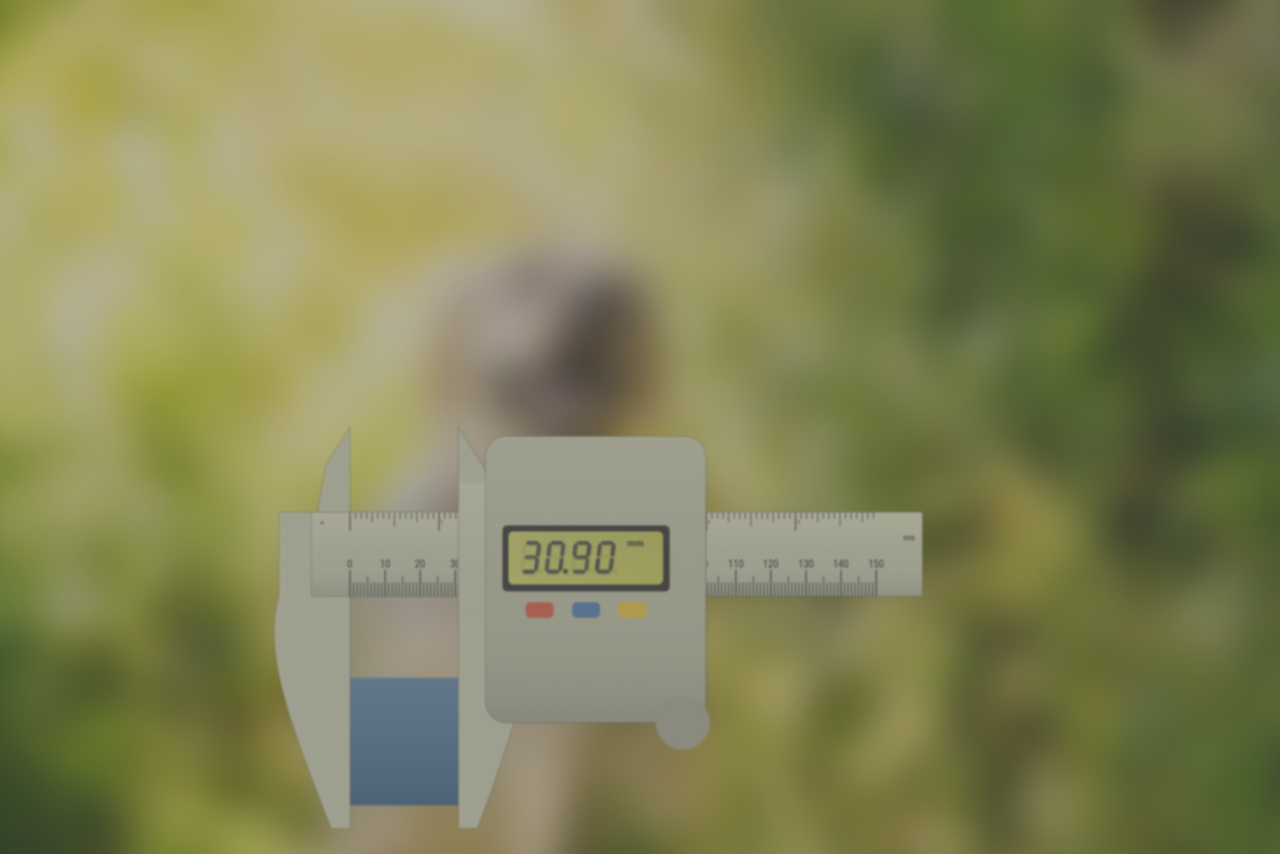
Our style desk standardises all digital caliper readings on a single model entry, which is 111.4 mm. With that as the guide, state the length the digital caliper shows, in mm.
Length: 30.90 mm
